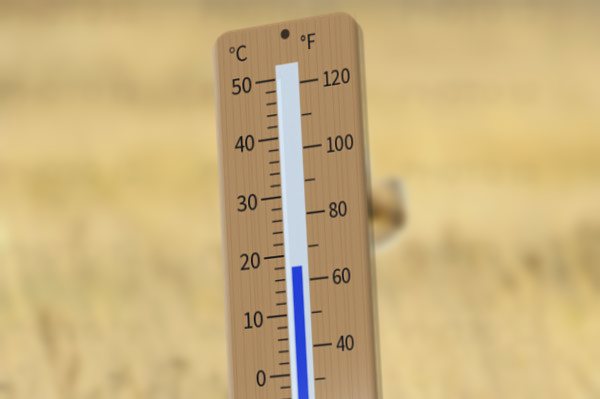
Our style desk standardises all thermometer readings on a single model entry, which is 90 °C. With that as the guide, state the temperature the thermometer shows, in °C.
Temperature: 18 °C
